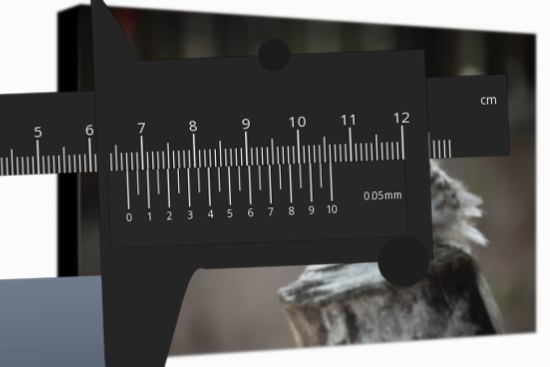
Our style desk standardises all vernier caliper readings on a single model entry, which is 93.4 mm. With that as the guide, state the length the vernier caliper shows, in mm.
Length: 67.0 mm
